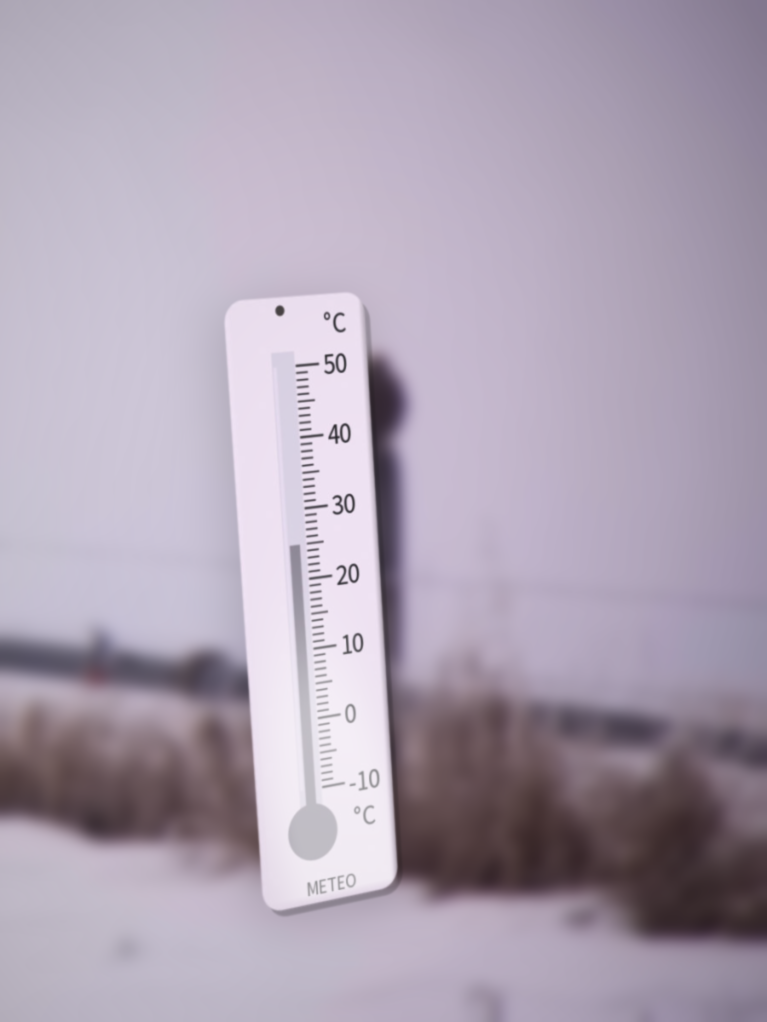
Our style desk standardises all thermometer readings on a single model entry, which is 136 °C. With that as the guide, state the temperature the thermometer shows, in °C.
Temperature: 25 °C
